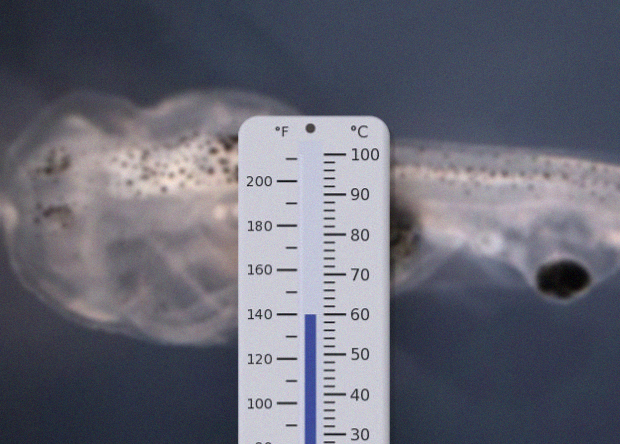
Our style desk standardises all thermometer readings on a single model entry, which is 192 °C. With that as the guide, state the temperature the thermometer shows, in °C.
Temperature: 60 °C
